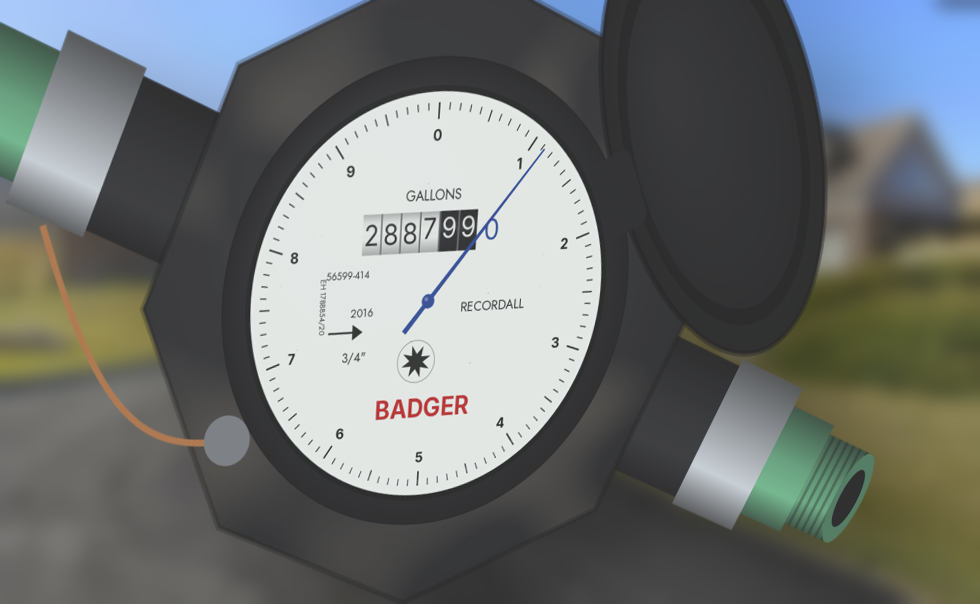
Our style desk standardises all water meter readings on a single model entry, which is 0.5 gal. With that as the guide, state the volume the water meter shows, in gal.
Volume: 2887991.1 gal
